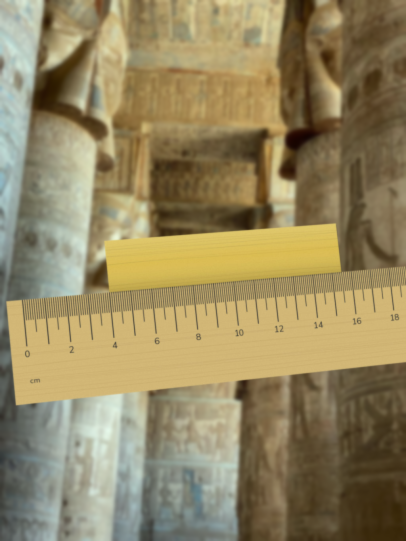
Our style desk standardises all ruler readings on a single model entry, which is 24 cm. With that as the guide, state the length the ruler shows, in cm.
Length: 11.5 cm
